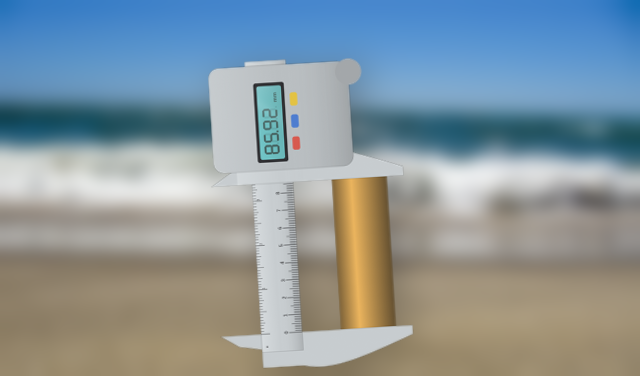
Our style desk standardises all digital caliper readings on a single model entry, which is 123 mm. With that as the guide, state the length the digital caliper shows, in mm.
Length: 85.92 mm
